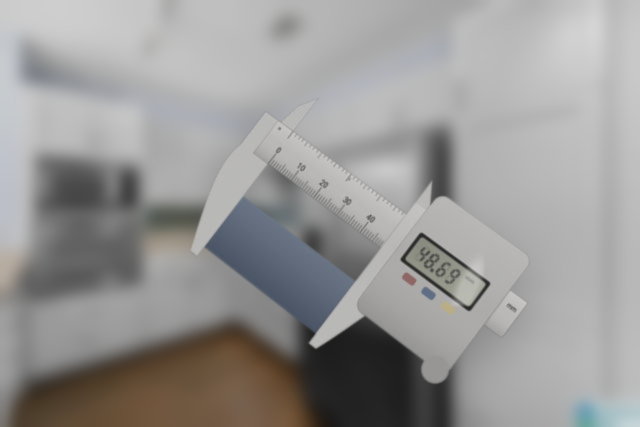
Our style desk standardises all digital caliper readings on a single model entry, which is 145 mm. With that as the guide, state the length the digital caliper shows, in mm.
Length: 48.69 mm
